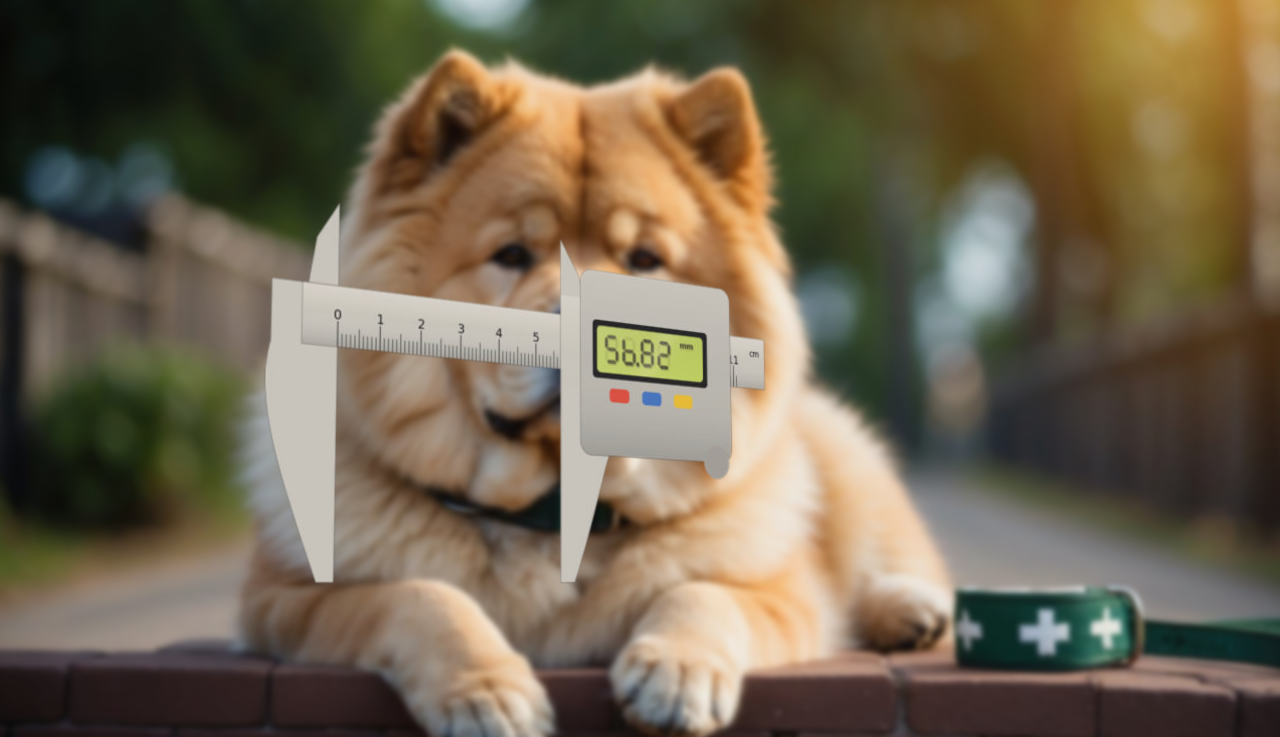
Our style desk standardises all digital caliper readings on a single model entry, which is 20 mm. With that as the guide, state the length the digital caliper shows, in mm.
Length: 56.82 mm
